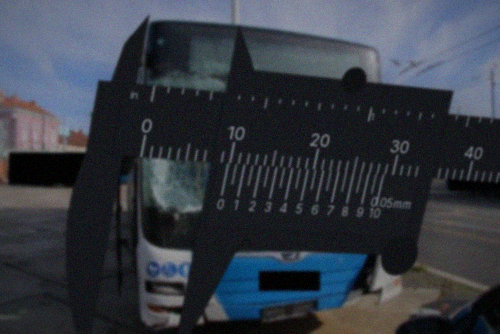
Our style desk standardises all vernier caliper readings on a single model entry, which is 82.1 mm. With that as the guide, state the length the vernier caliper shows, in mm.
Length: 9.8 mm
